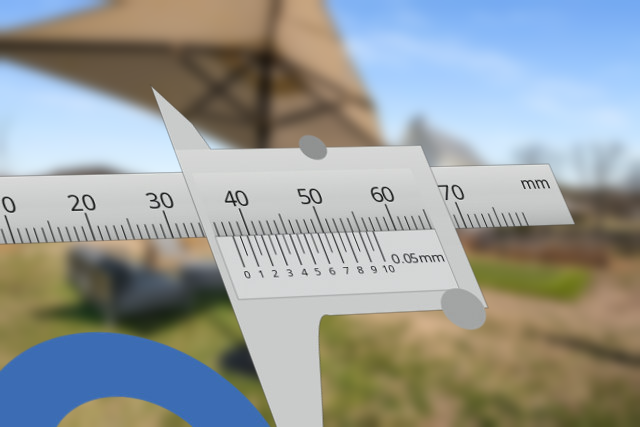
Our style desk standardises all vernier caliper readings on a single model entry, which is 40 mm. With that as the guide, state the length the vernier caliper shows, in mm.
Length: 37.8 mm
